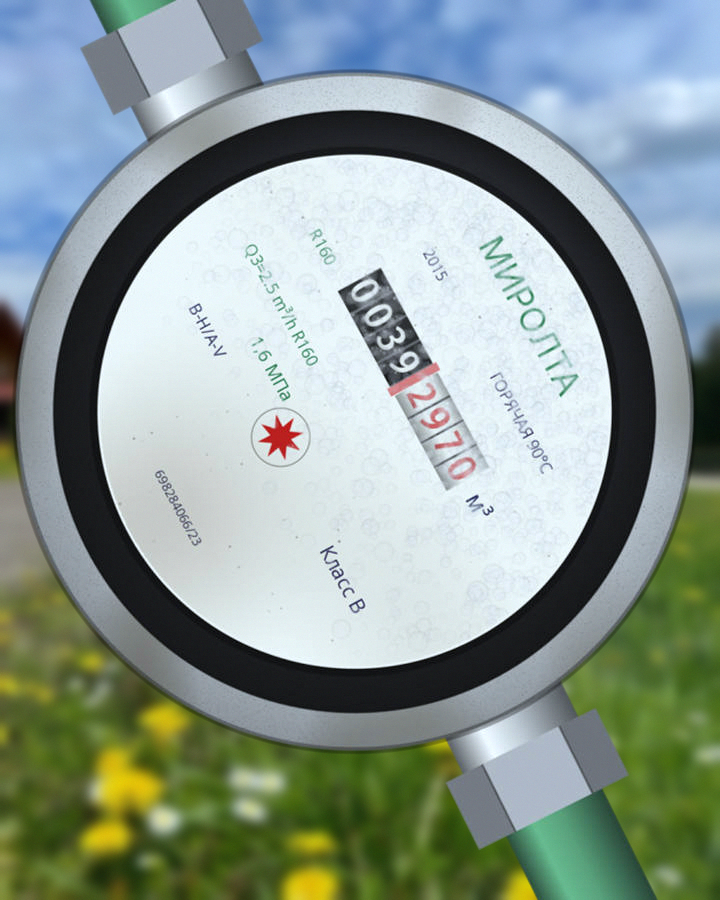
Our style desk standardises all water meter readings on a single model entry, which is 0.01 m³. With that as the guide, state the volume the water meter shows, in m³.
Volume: 39.2970 m³
